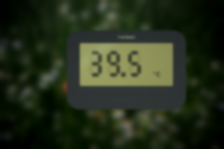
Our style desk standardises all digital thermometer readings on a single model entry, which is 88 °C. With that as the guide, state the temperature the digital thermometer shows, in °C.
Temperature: 39.5 °C
